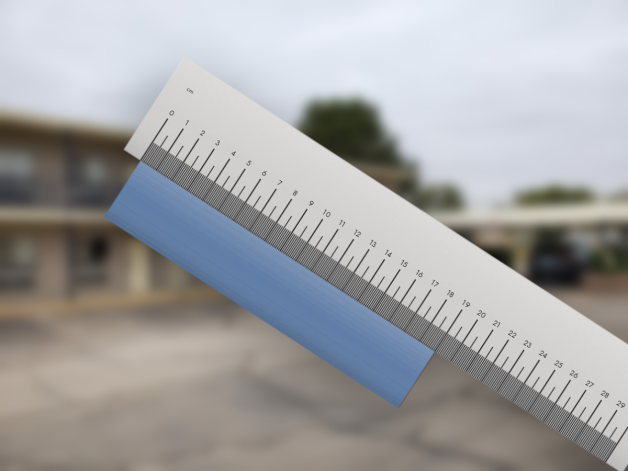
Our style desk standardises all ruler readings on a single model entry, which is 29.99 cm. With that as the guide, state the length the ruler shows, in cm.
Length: 19 cm
